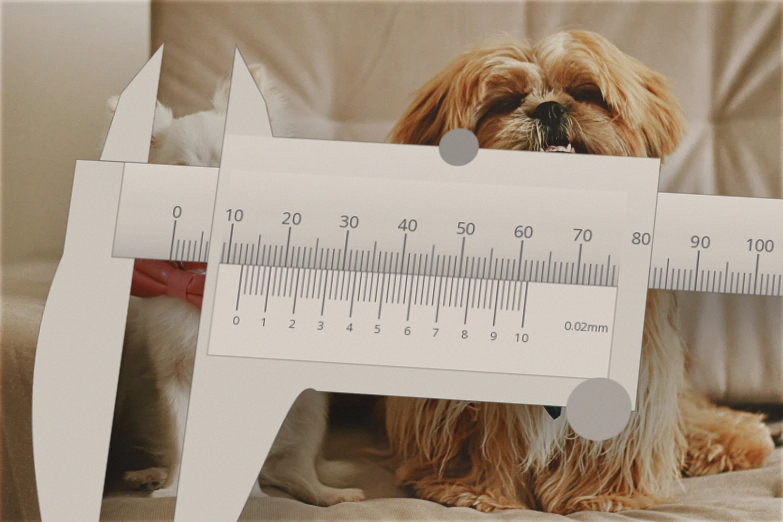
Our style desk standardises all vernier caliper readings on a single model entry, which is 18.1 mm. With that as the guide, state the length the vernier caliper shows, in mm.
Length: 12.6 mm
